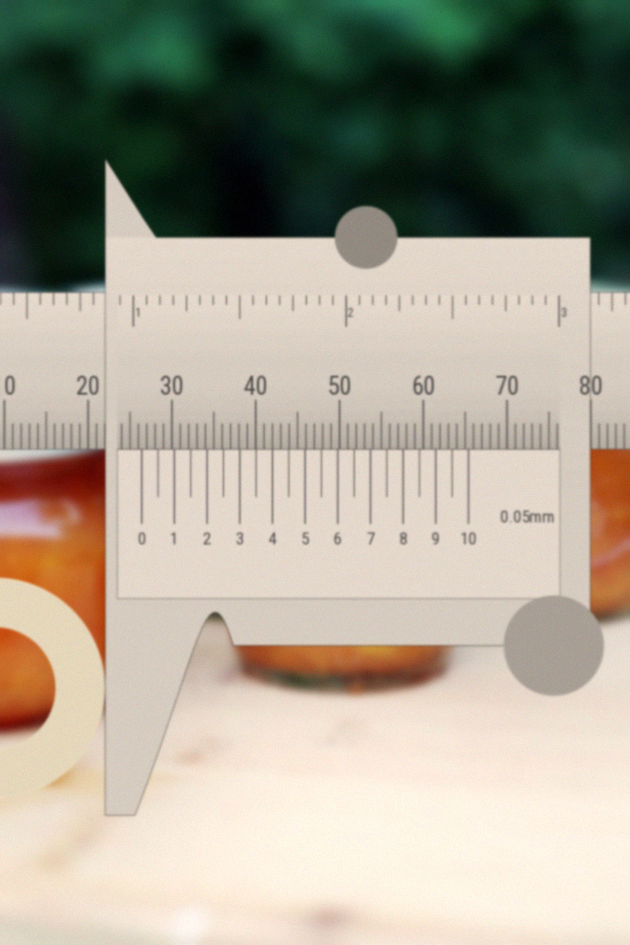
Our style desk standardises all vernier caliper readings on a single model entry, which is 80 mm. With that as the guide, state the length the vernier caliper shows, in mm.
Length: 26.4 mm
